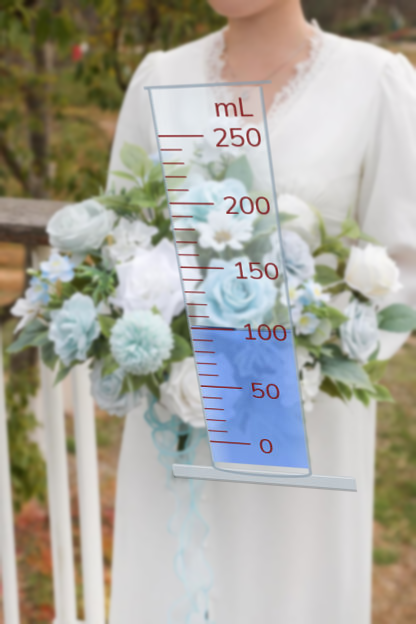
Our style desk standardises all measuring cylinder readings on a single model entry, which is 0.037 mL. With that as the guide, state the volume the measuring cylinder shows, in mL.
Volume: 100 mL
